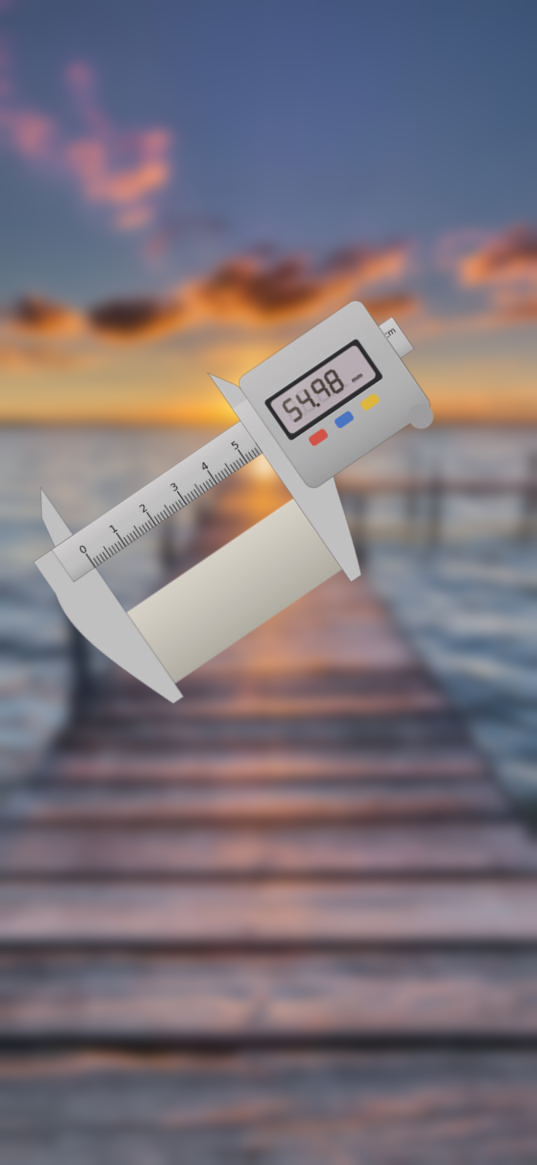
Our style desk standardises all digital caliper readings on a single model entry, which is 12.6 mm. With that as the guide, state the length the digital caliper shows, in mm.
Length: 54.98 mm
